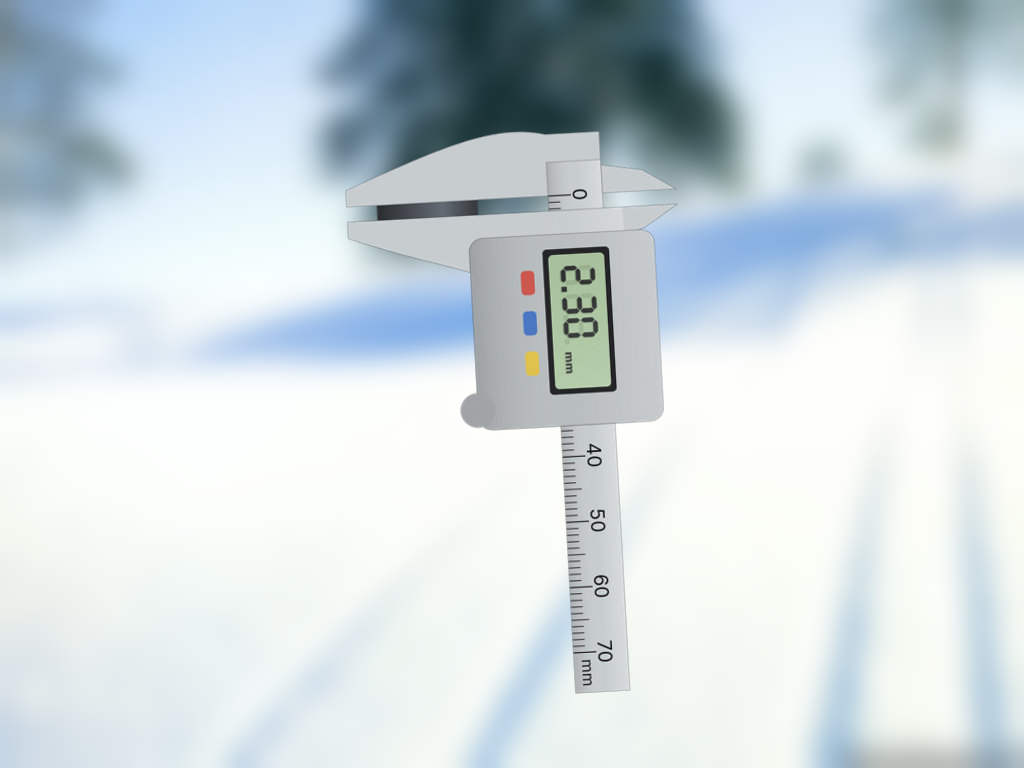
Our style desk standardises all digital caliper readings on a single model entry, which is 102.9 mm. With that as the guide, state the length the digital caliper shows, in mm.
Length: 2.30 mm
